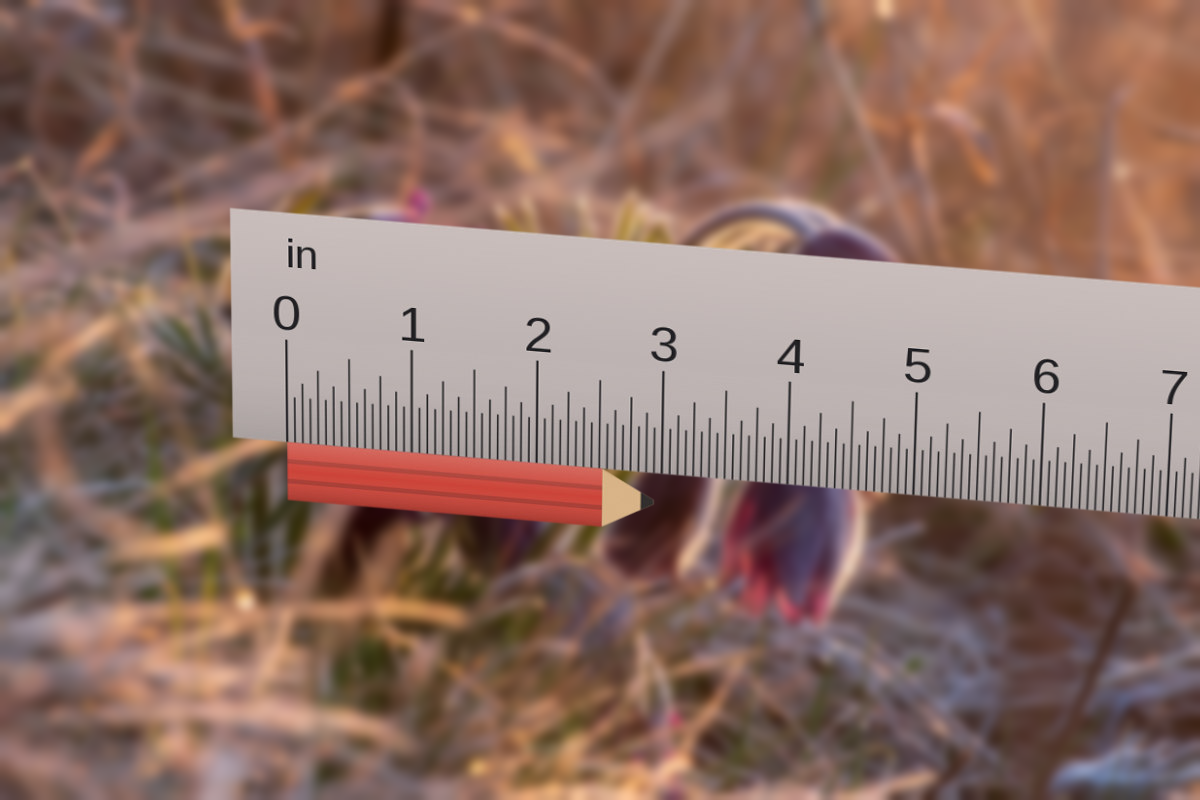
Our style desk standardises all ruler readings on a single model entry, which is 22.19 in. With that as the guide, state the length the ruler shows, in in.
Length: 2.9375 in
